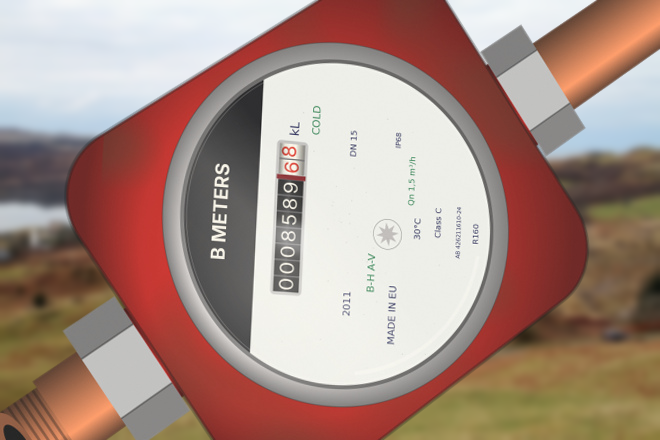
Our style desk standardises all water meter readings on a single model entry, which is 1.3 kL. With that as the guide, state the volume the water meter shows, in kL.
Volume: 8589.68 kL
